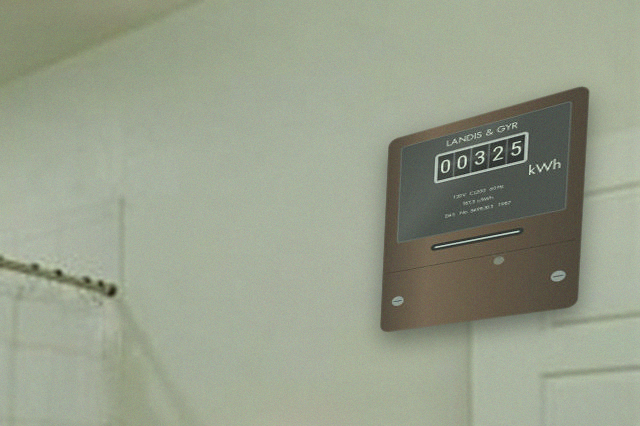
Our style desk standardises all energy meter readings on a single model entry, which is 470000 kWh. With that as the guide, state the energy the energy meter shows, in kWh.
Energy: 325 kWh
